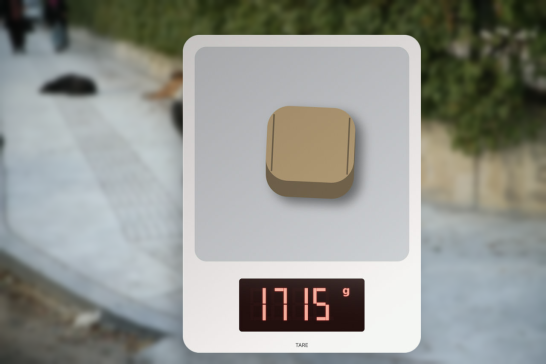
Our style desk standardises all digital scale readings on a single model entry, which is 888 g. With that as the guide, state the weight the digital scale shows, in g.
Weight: 1715 g
